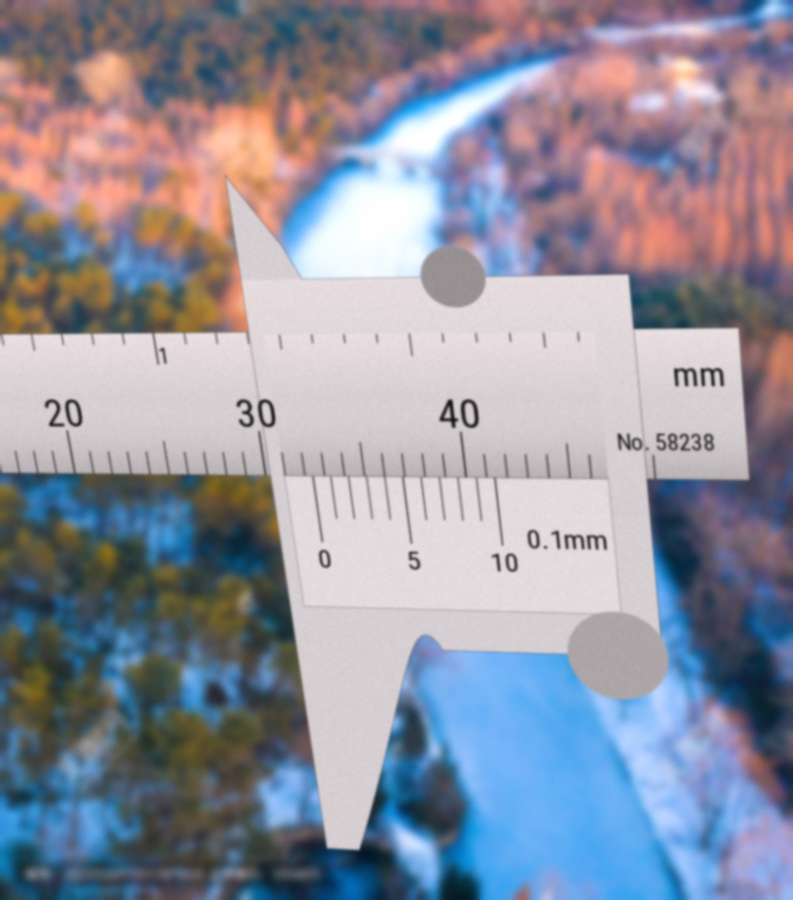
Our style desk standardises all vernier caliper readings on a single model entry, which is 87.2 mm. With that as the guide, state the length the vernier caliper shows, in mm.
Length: 32.4 mm
